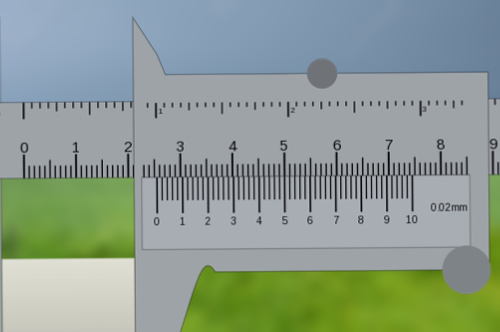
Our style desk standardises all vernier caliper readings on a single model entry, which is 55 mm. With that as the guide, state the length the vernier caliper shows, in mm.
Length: 25.5 mm
